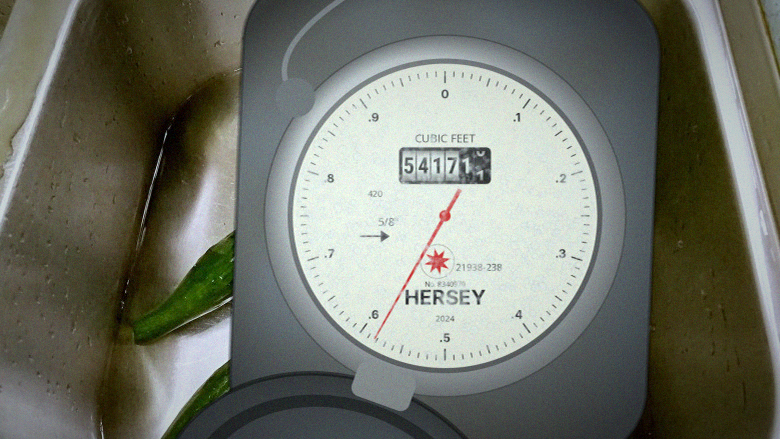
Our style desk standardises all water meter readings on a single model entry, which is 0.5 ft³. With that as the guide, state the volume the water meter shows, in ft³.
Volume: 541710.58 ft³
